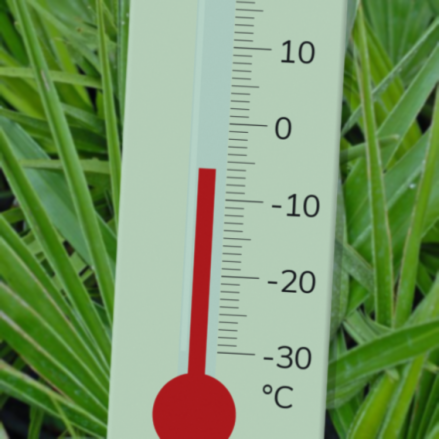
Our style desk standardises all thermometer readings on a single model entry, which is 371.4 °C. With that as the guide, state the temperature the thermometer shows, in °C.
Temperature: -6 °C
